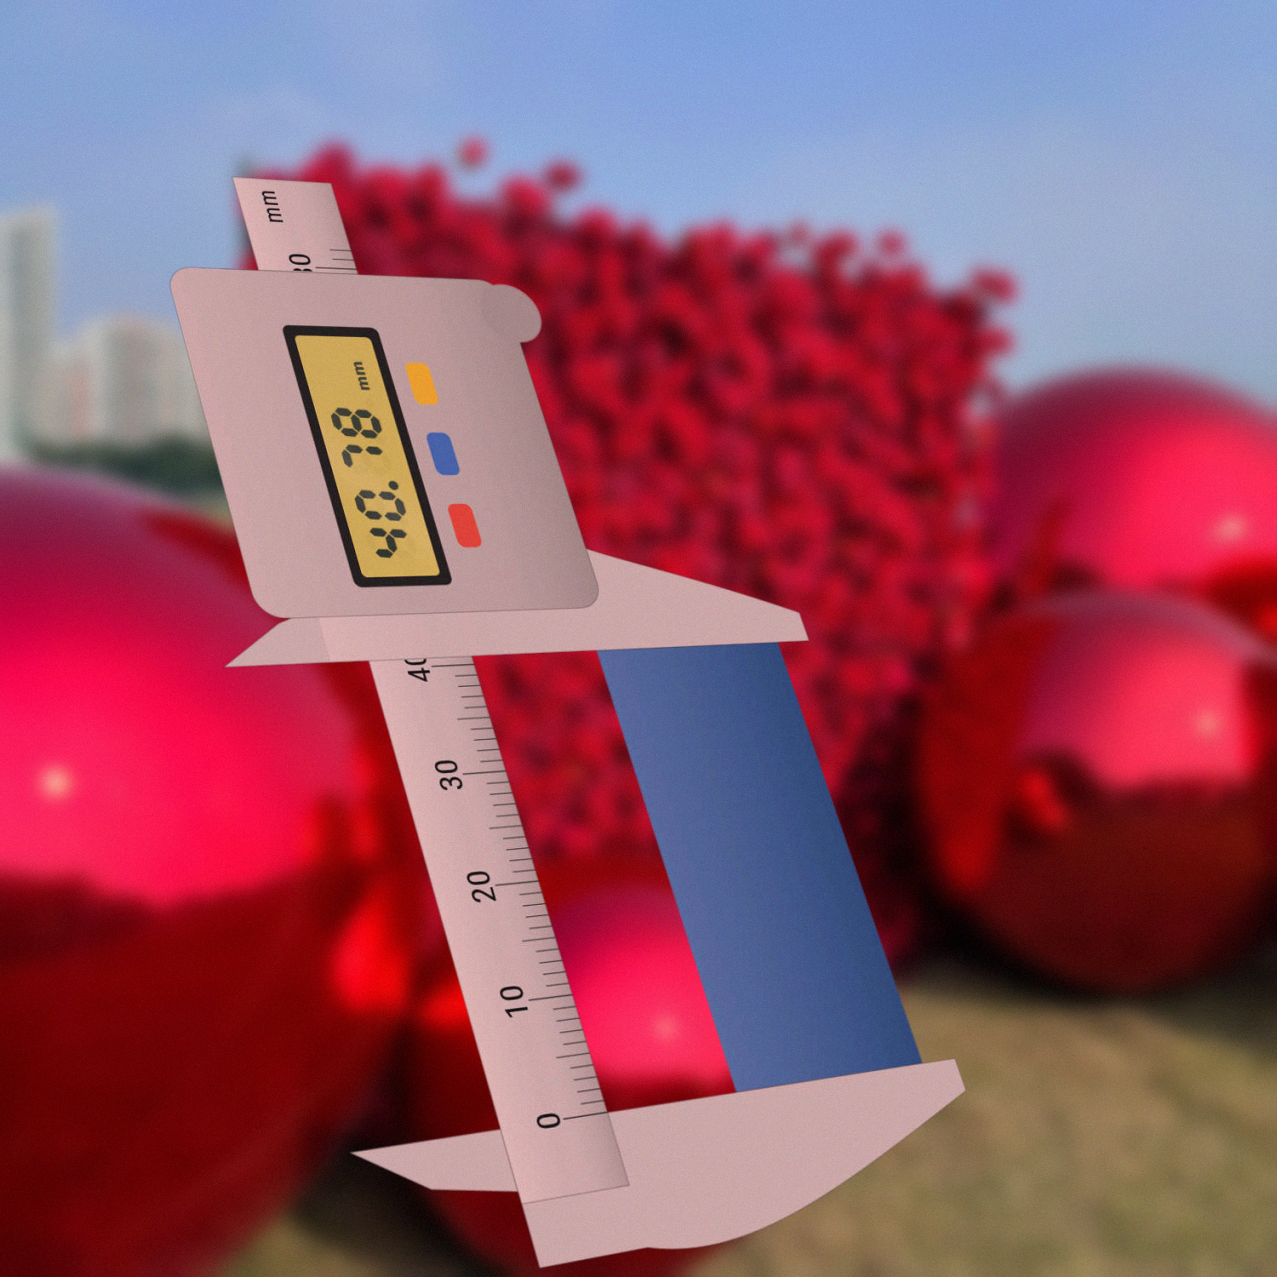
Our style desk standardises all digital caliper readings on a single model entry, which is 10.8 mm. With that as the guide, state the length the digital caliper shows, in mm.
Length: 40.78 mm
